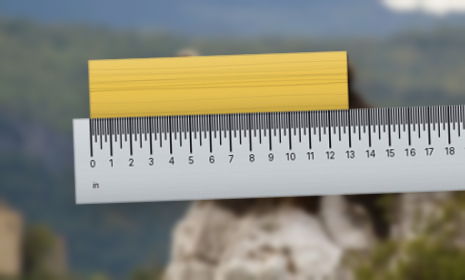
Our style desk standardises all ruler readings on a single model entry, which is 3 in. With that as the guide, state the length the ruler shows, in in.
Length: 13 in
